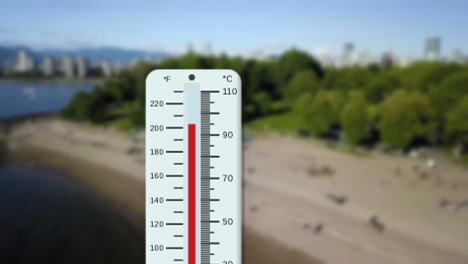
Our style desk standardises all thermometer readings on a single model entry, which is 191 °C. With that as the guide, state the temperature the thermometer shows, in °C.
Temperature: 95 °C
